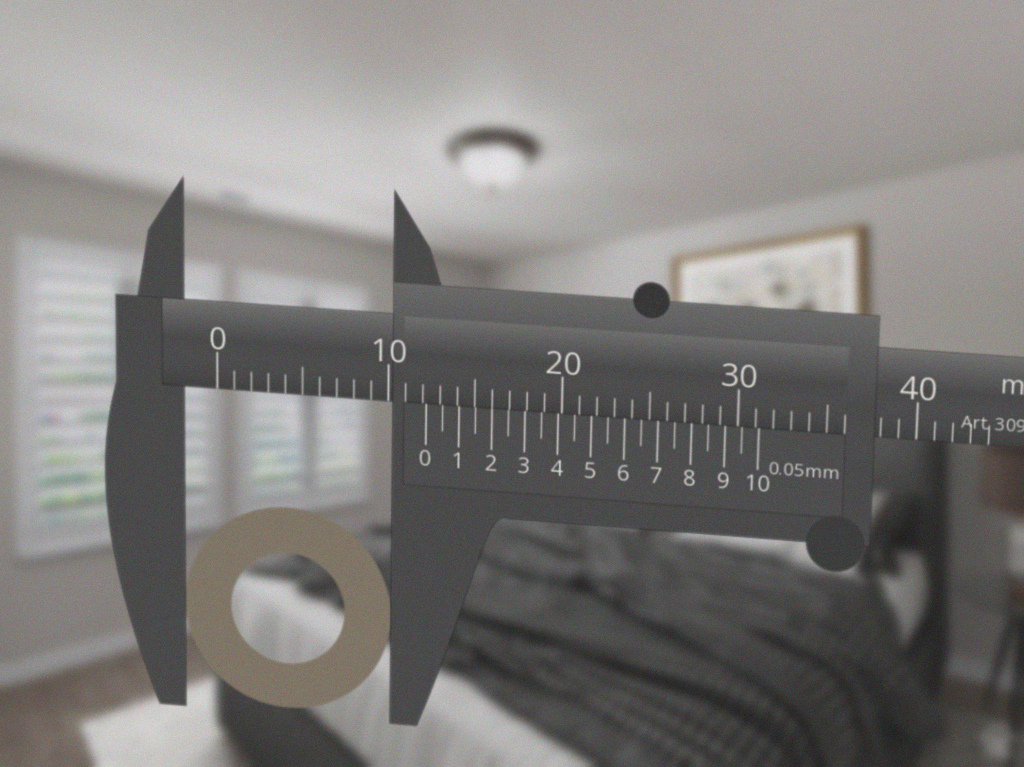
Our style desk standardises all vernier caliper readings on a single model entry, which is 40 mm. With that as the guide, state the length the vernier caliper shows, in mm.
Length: 12.2 mm
